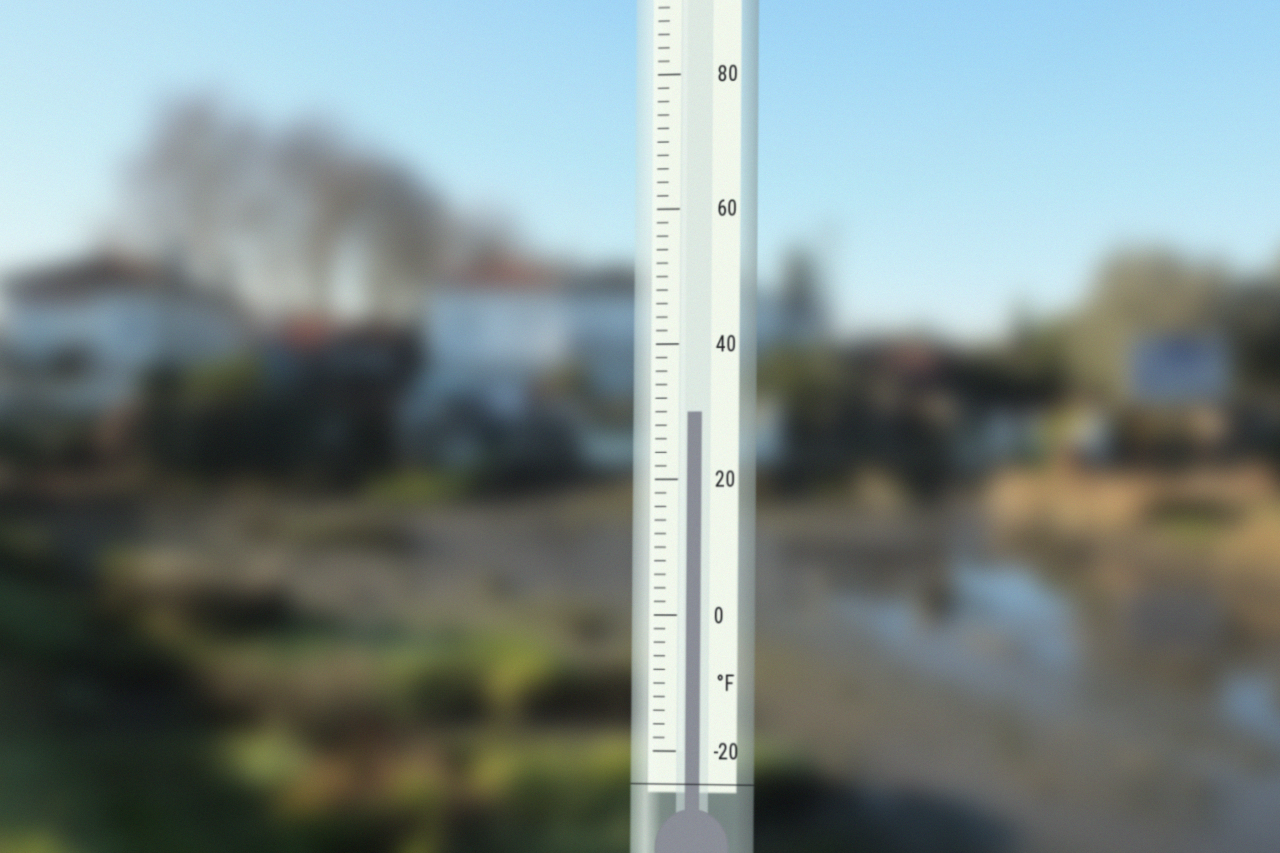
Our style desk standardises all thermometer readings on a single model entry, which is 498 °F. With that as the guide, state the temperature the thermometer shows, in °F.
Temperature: 30 °F
